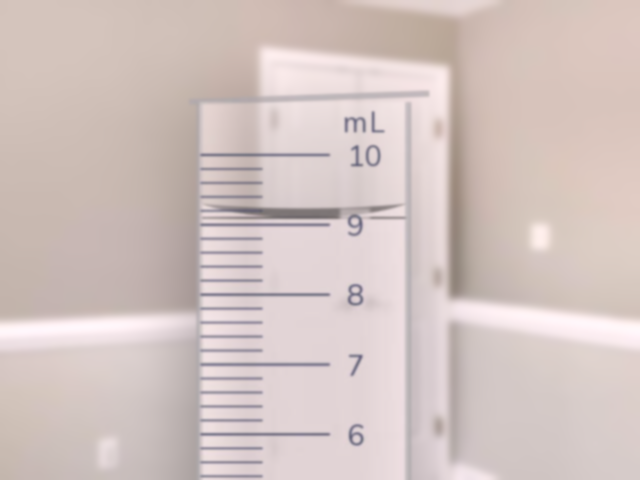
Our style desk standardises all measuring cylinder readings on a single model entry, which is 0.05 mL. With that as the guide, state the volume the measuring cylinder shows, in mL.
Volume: 9.1 mL
